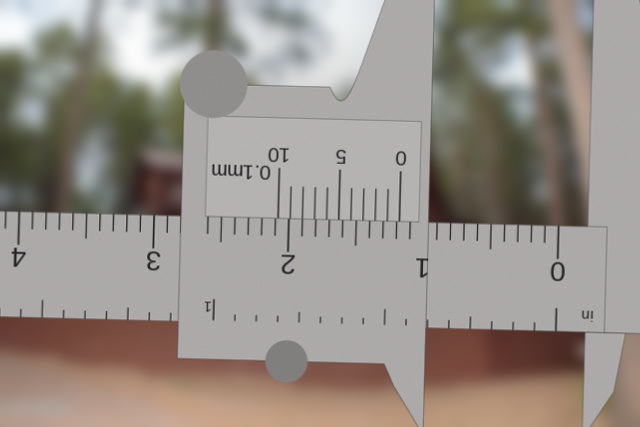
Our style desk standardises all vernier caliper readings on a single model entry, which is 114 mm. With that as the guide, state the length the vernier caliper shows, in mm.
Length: 11.8 mm
